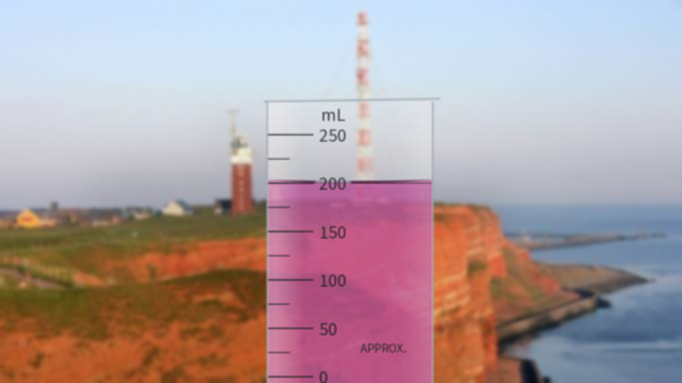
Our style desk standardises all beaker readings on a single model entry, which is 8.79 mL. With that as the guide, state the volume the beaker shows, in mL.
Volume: 200 mL
